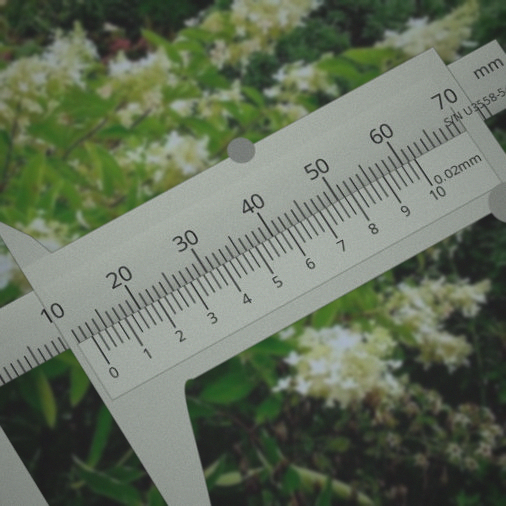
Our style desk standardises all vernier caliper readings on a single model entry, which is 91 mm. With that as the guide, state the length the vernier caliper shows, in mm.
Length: 12.8 mm
